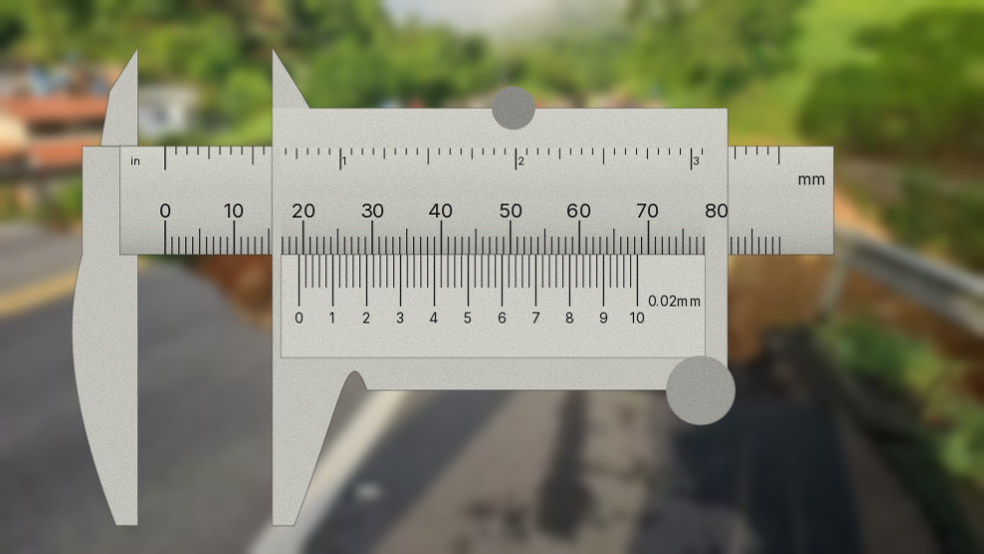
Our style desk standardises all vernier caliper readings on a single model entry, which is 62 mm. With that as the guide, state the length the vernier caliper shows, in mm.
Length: 19.4 mm
